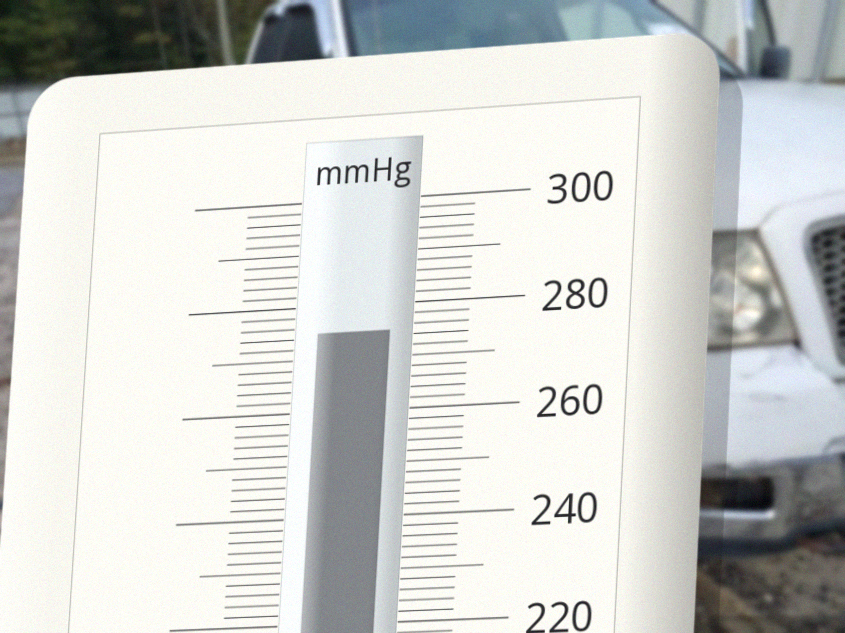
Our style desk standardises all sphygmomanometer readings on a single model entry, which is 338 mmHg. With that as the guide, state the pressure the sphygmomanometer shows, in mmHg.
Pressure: 275 mmHg
